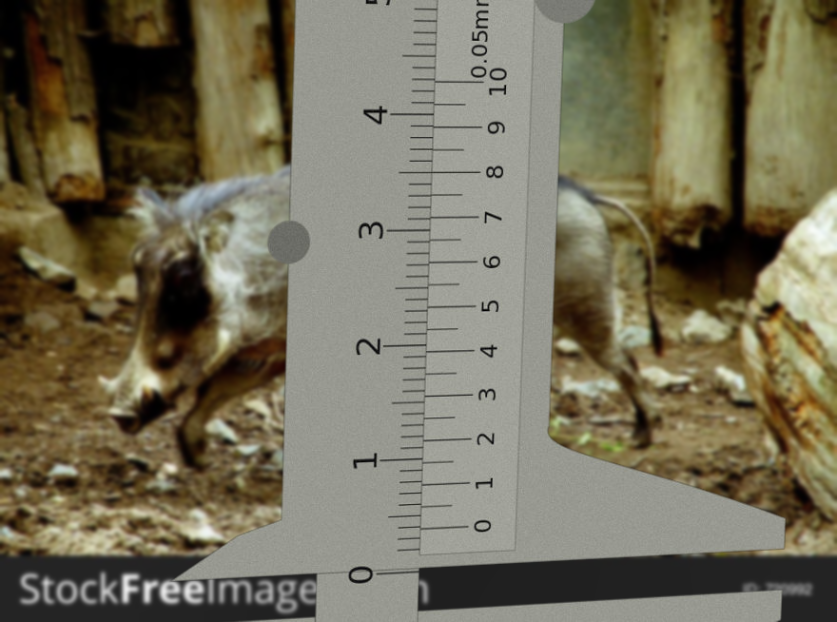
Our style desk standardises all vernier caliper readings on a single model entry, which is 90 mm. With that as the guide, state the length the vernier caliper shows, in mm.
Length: 3.8 mm
